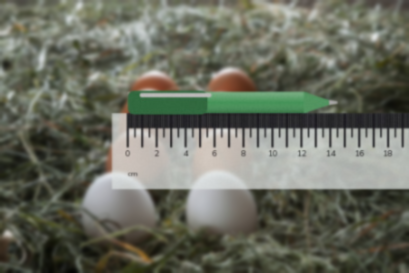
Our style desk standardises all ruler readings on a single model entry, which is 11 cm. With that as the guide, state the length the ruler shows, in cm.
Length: 14.5 cm
